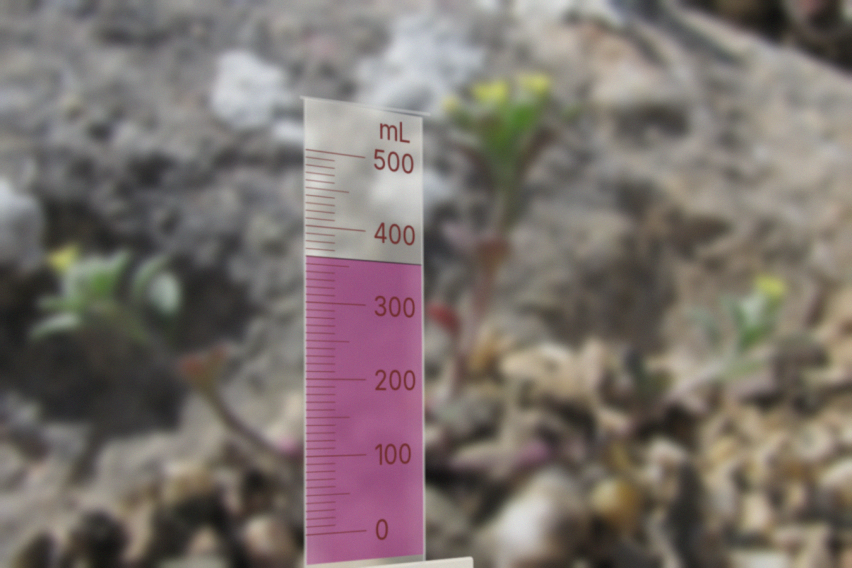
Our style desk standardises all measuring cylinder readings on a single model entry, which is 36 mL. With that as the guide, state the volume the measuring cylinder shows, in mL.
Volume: 360 mL
